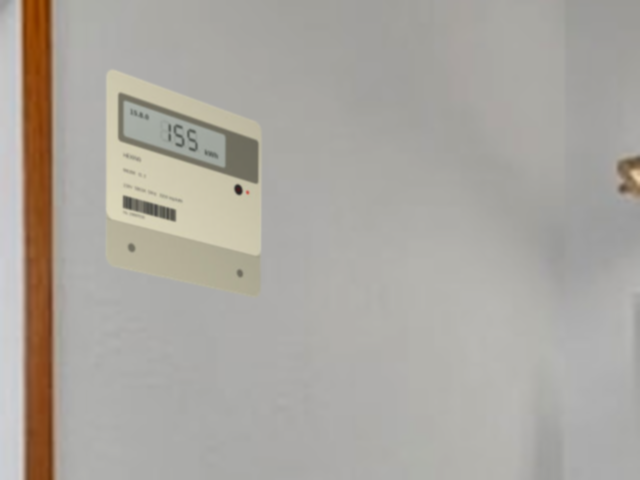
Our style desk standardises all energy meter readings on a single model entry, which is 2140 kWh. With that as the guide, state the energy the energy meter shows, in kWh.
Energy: 155 kWh
